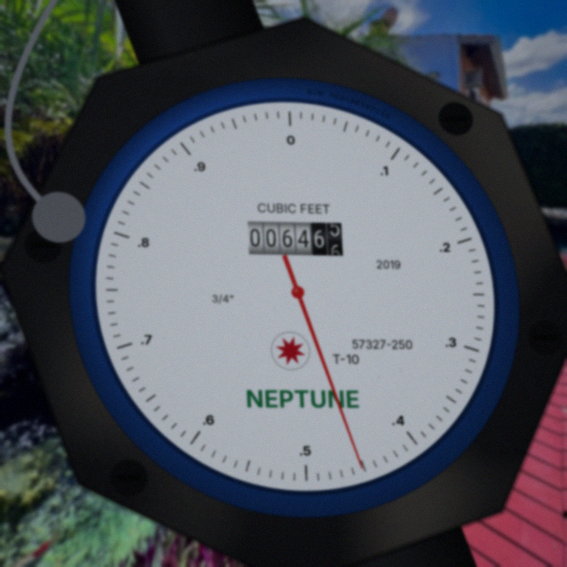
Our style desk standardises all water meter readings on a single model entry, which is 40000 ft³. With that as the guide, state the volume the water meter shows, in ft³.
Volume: 6465.45 ft³
